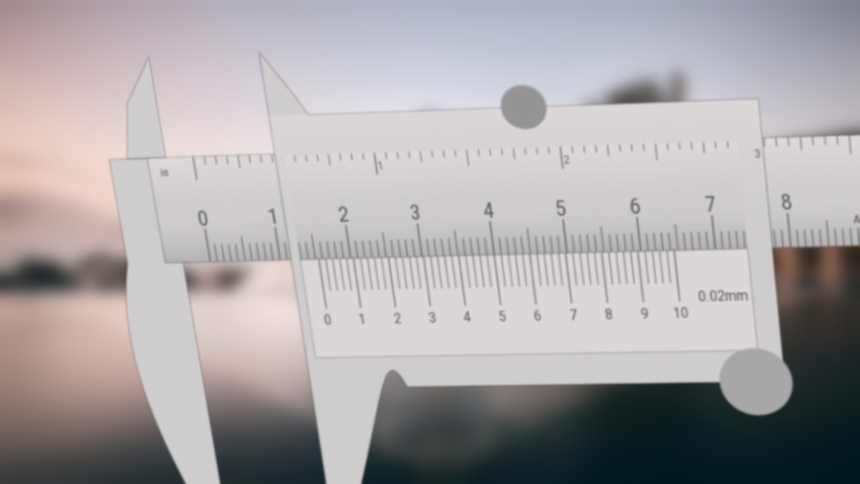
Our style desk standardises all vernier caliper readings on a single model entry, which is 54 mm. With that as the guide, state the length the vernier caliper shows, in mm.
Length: 15.5 mm
